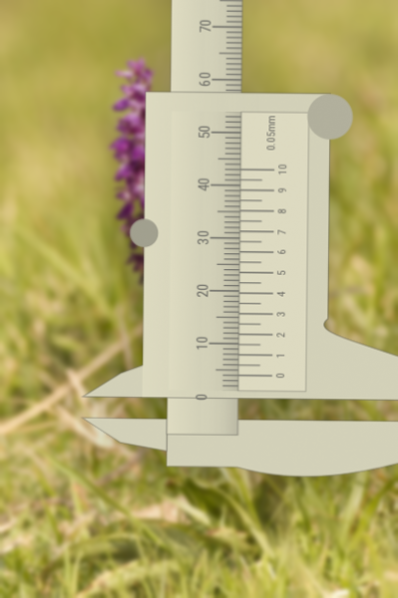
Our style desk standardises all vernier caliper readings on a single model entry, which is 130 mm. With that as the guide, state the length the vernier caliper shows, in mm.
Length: 4.0 mm
